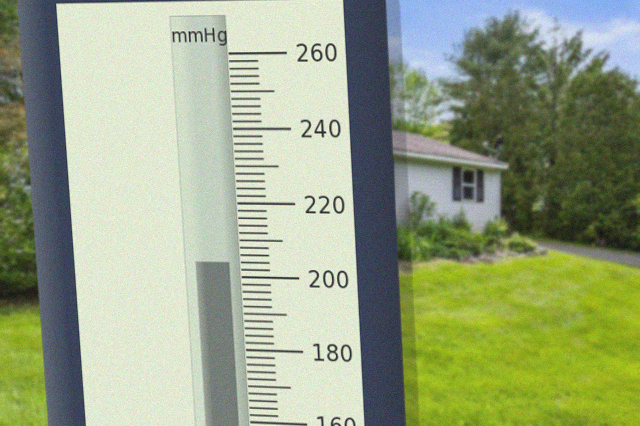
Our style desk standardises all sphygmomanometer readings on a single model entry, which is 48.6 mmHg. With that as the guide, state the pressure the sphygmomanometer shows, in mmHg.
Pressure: 204 mmHg
